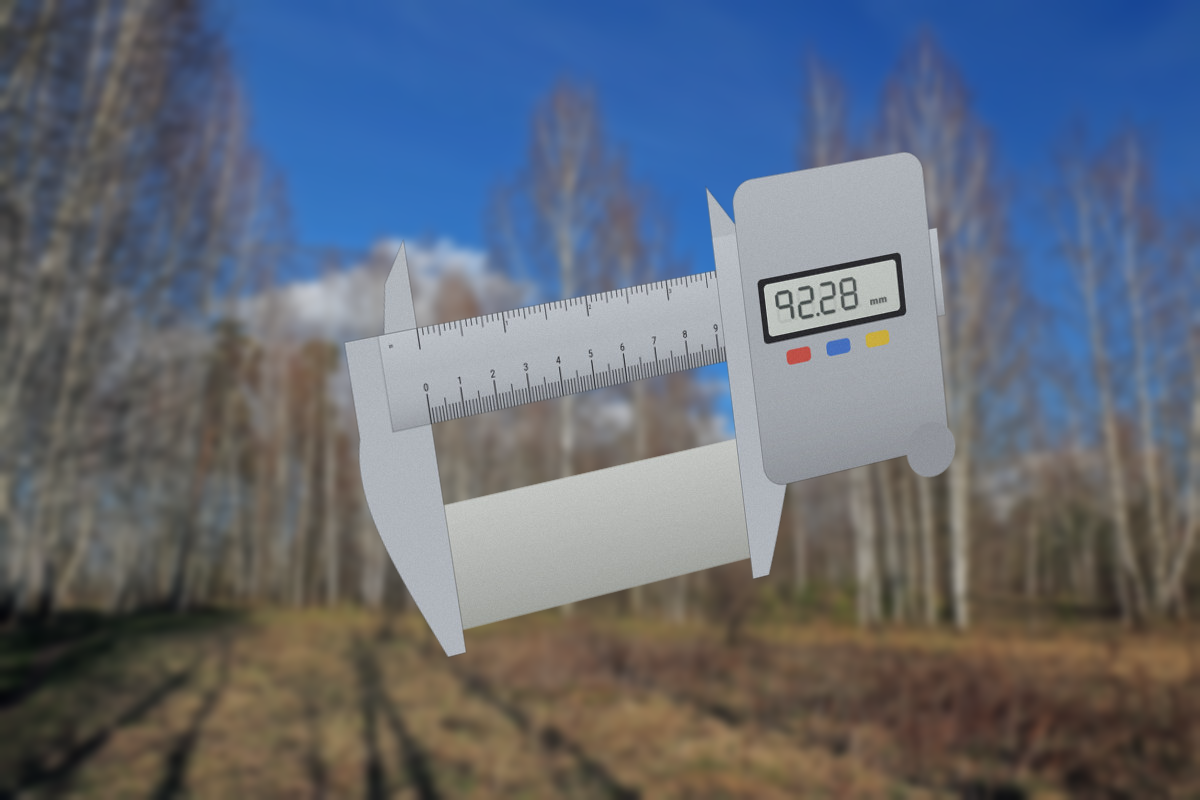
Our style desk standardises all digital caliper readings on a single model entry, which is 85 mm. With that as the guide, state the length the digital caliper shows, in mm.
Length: 92.28 mm
